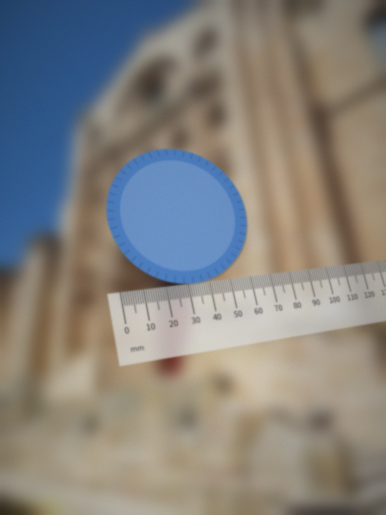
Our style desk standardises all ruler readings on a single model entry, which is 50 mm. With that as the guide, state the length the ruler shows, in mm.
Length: 65 mm
